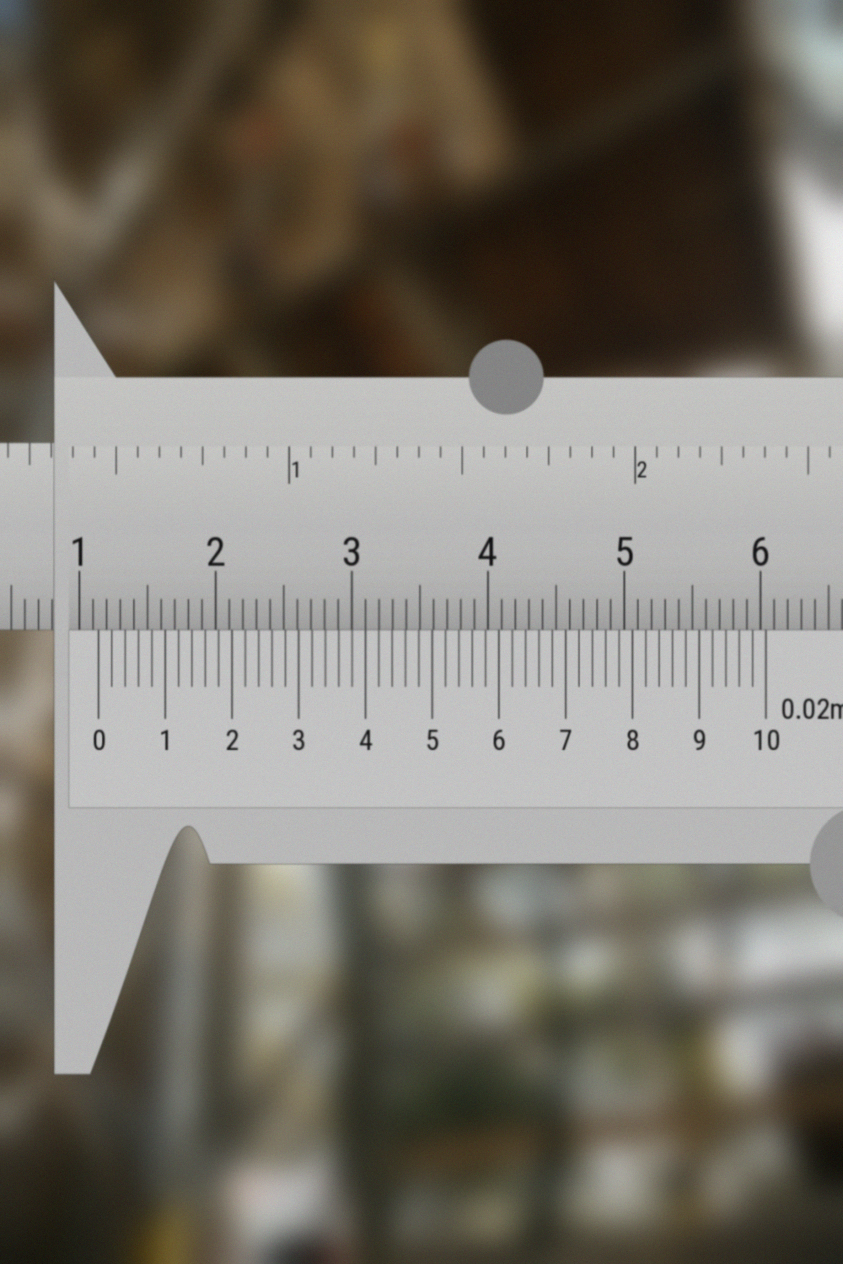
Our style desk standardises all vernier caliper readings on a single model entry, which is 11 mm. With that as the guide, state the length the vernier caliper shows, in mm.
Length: 11.4 mm
